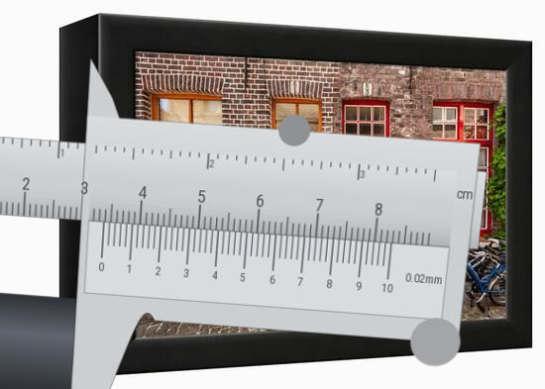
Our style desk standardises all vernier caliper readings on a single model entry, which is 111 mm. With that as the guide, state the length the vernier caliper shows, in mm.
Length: 33.8 mm
